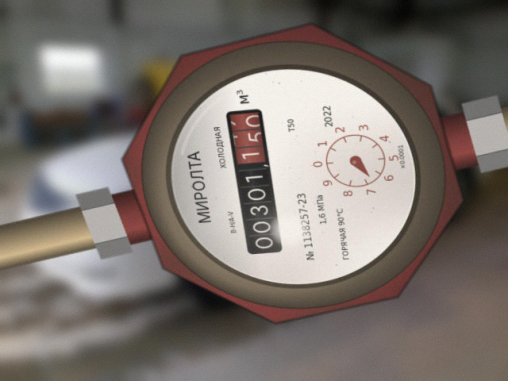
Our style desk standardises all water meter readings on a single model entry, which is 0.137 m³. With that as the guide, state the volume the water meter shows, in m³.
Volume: 301.1496 m³
